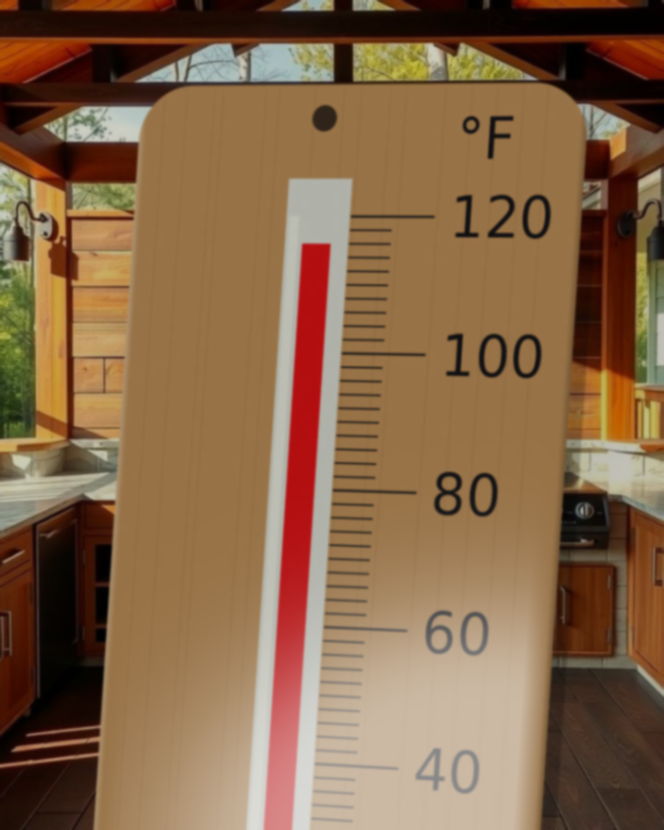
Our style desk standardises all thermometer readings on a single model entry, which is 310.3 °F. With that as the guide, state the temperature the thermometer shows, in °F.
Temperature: 116 °F
